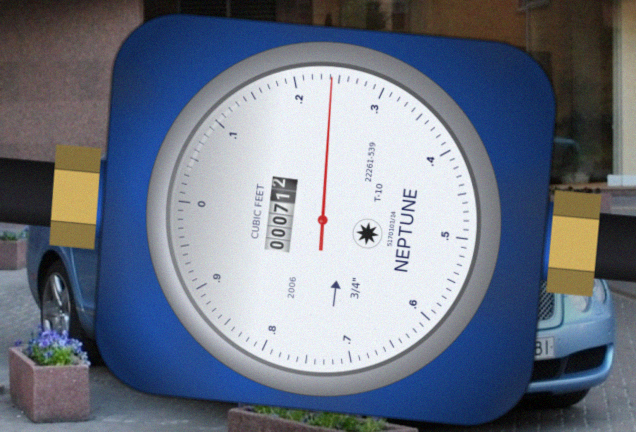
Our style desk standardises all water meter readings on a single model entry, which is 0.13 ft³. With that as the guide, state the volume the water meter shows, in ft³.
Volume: 712.24 ft³
